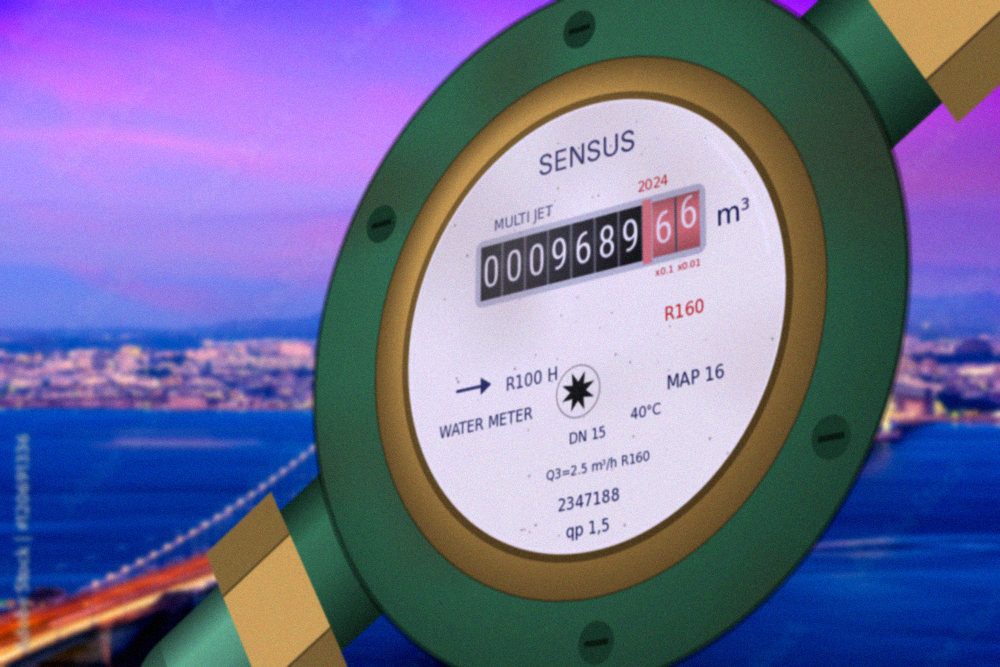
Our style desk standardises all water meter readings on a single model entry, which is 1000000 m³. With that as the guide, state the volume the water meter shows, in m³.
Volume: 9689.66 m³
